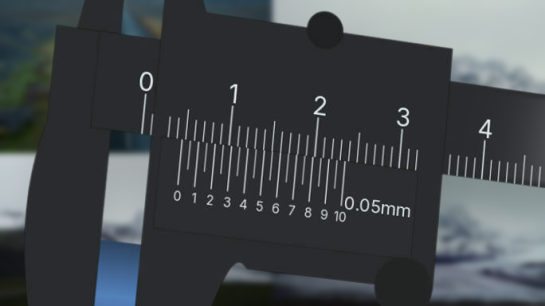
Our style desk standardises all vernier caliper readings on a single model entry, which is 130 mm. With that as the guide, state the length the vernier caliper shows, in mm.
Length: 4.6 mm
